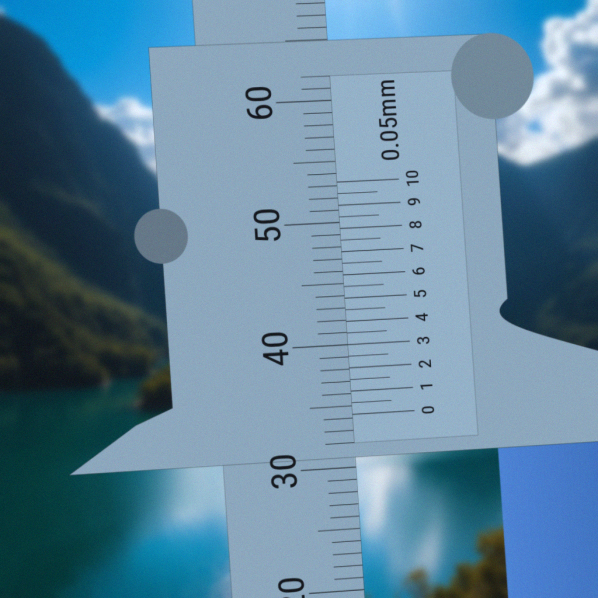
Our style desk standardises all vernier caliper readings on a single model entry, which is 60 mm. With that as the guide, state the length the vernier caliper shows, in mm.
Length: 34.3 mm
